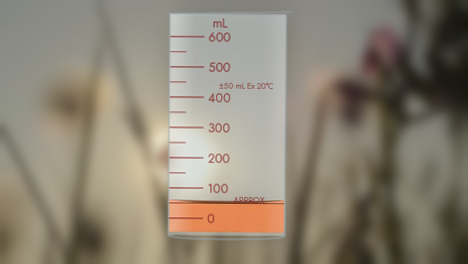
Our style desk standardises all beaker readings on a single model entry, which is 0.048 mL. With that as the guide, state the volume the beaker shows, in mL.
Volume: 50 mL
